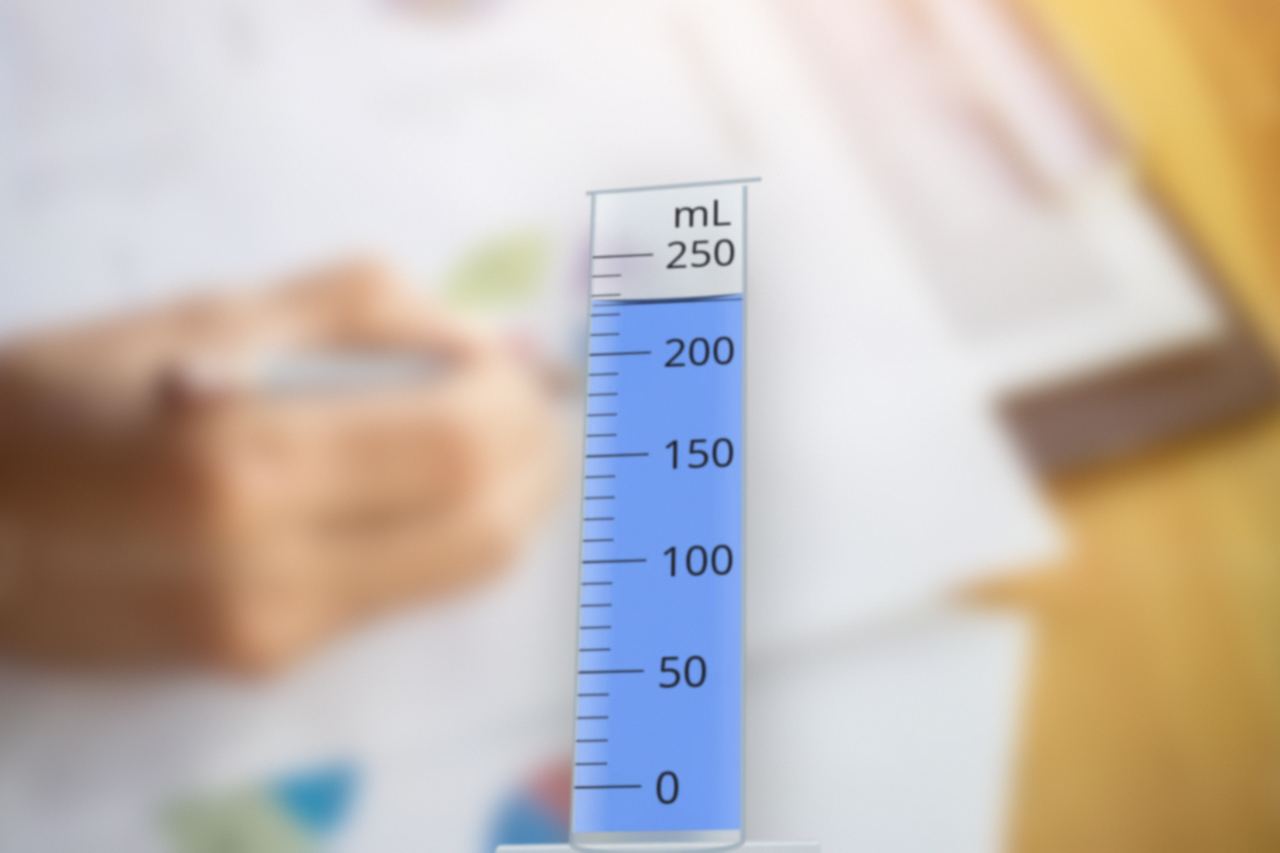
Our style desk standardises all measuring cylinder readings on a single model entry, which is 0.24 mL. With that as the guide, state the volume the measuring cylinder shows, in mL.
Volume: 225 mL
